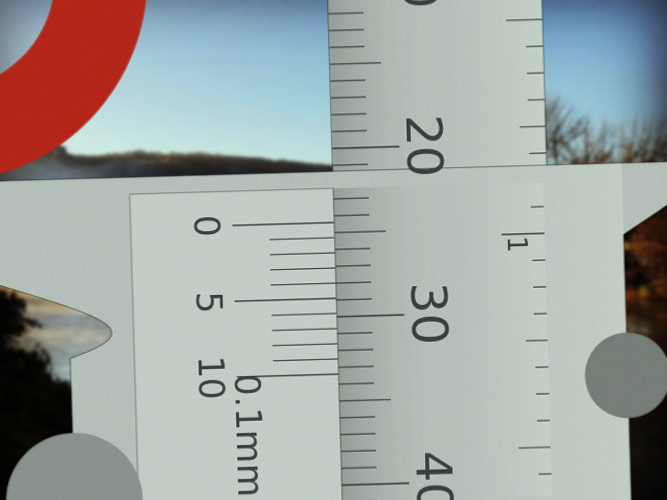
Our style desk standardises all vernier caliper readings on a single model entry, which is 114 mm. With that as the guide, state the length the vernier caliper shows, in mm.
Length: 24.4 mm
